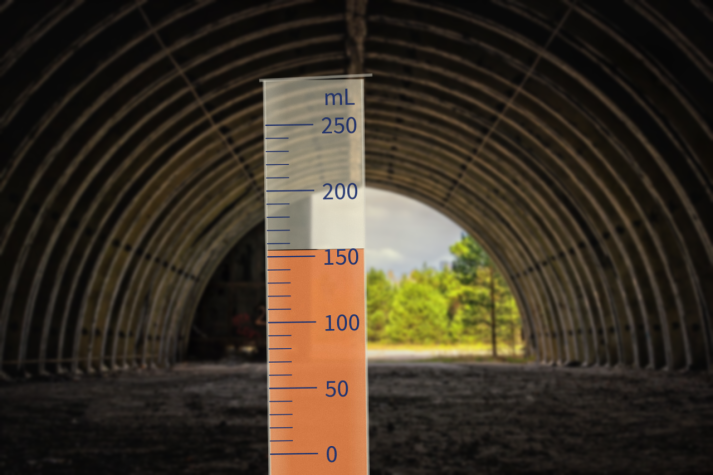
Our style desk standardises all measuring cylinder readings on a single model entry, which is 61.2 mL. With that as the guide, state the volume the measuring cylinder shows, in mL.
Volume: 155 mL
